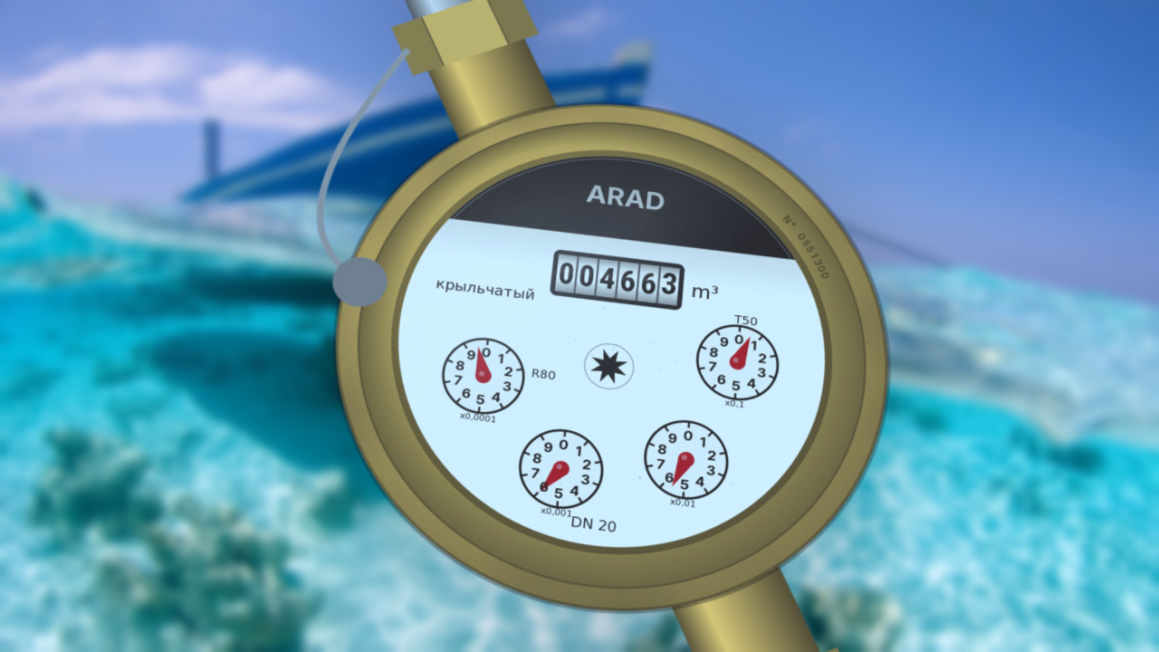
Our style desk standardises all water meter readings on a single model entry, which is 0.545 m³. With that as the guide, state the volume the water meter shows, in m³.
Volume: 4663.0559 m³
